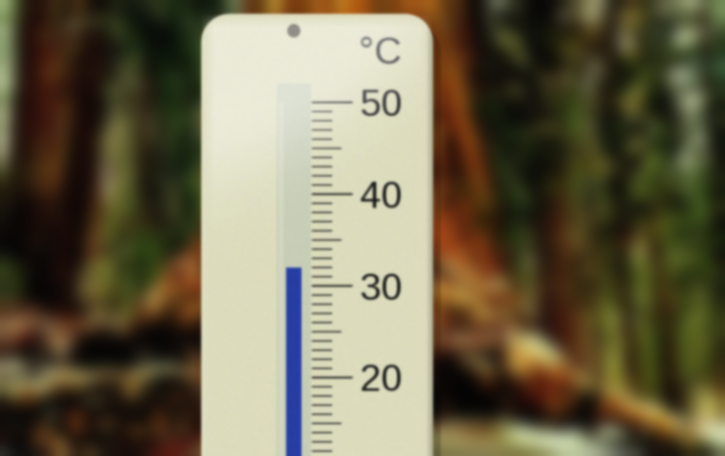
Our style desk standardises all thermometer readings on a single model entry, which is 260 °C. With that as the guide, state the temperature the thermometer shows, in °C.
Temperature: 32 °C
